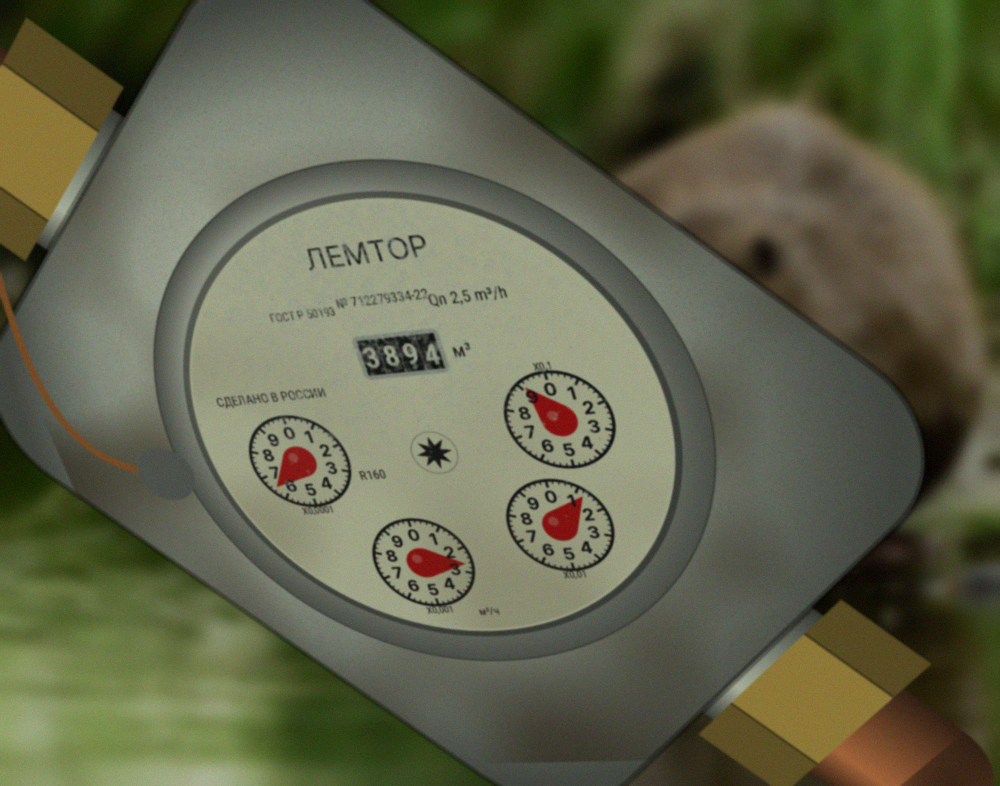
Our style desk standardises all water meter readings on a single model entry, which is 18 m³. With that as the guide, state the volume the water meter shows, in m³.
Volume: 3893.9126 m³
